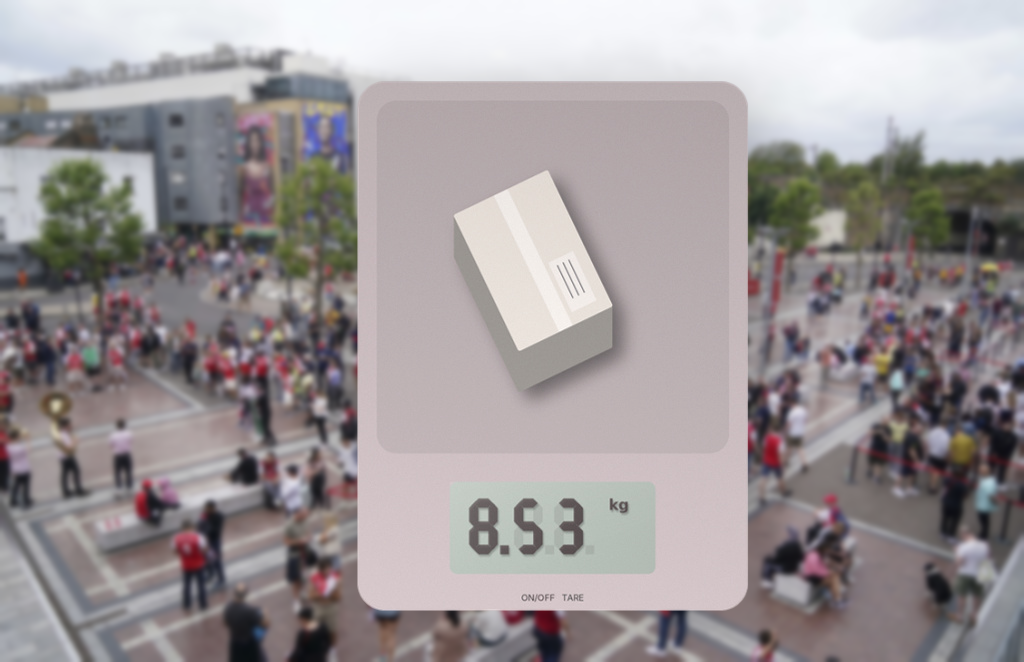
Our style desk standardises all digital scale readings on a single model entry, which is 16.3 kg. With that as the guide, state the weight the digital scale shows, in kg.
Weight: 8.53 kg
